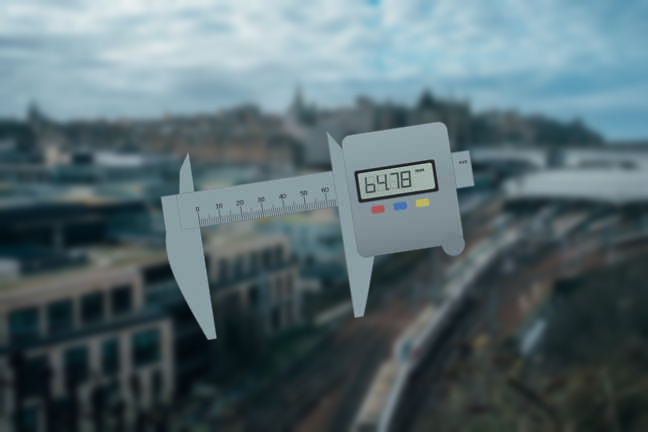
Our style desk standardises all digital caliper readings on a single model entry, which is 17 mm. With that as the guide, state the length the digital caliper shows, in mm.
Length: 64.78 mm
